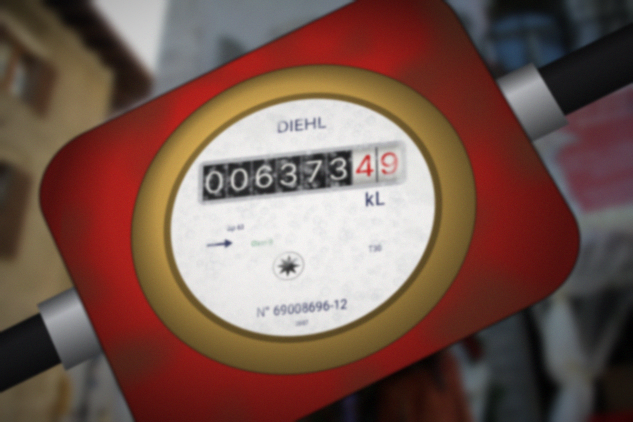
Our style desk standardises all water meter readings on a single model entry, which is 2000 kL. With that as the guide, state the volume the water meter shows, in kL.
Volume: 6373.49 kL
